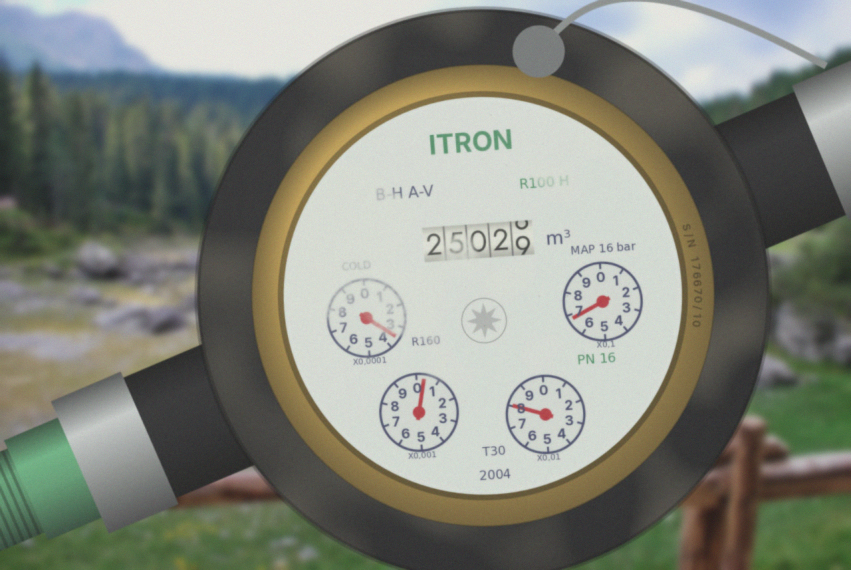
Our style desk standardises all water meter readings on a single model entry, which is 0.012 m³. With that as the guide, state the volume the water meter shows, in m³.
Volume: 25028.6803 m³
